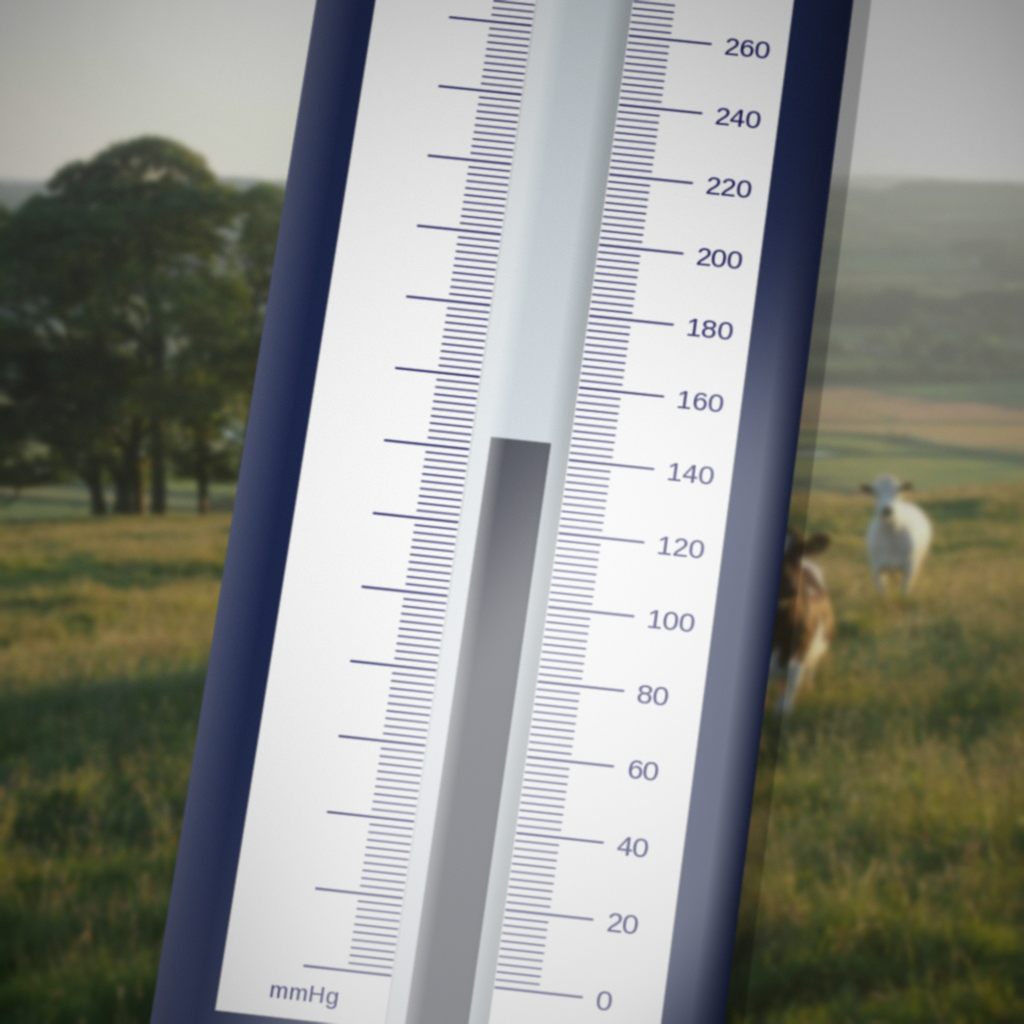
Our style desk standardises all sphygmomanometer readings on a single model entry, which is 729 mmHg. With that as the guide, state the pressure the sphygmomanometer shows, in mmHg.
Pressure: 144 mmHg
